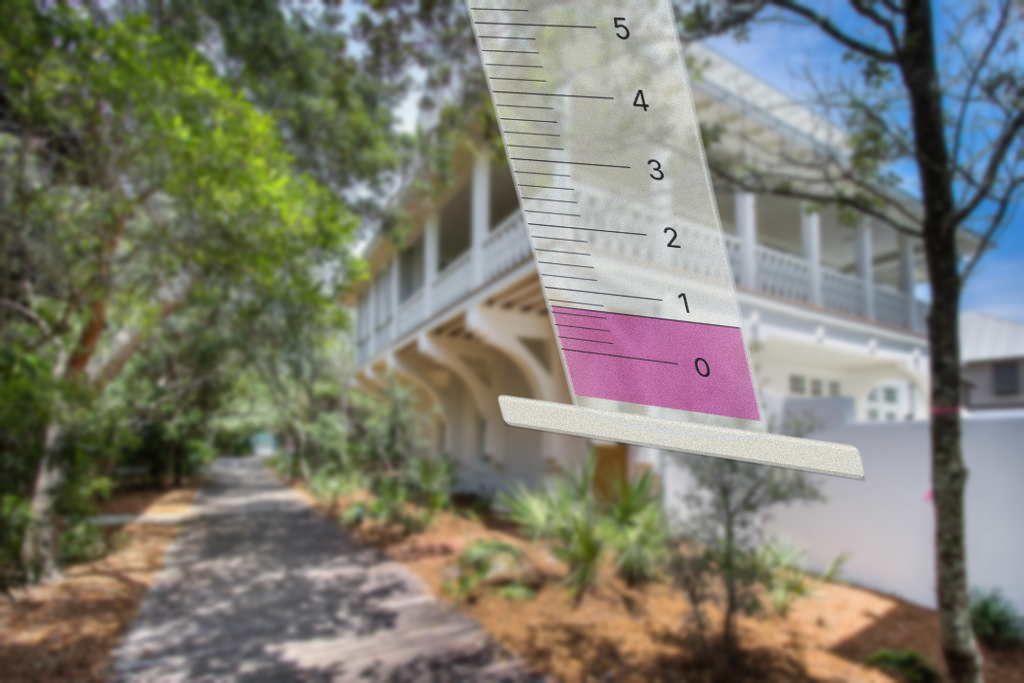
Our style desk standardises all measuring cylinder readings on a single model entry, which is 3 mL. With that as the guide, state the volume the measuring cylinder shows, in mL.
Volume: 0.7 mL
